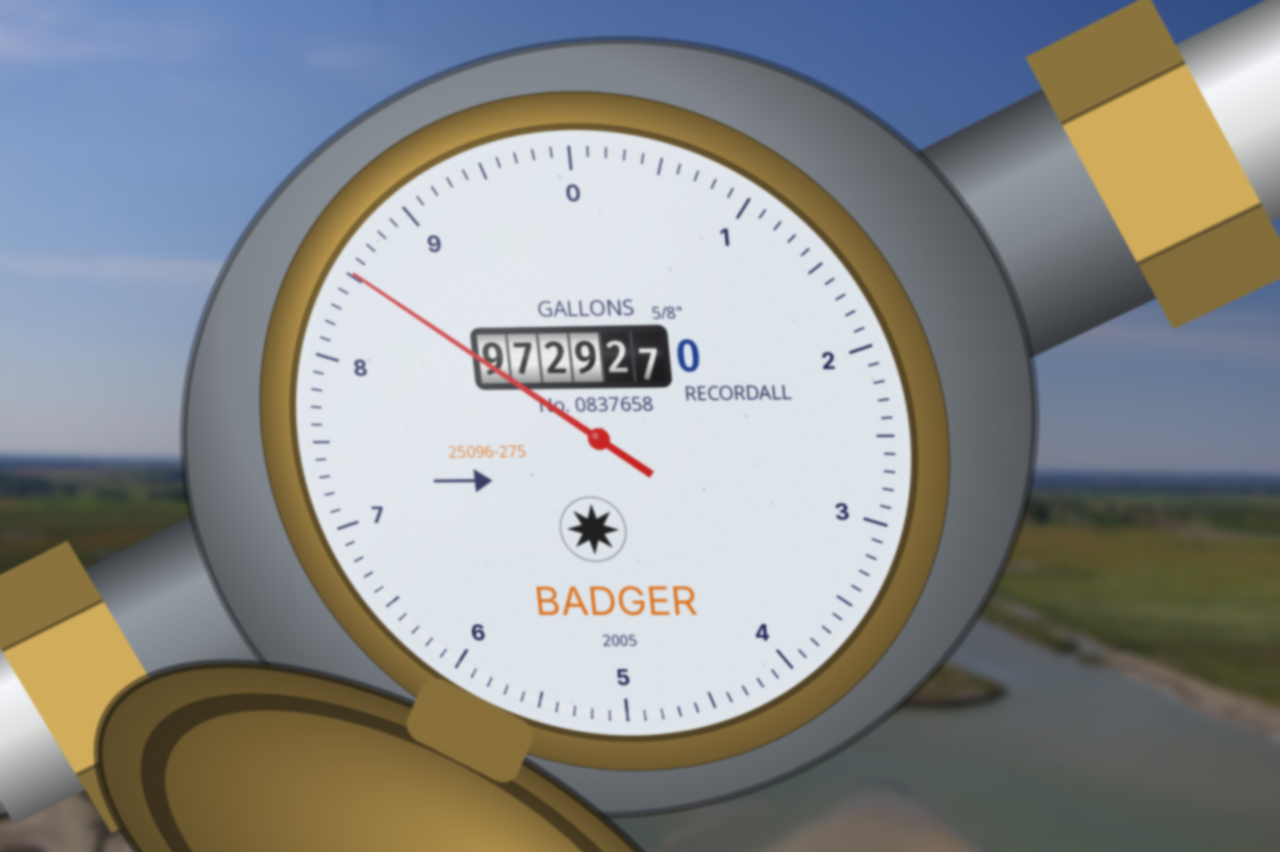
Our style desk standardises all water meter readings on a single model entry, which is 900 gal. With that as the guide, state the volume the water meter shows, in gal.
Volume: 9729268.5 gal
